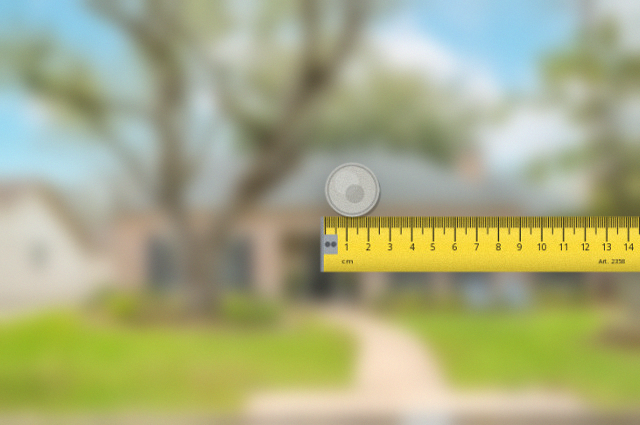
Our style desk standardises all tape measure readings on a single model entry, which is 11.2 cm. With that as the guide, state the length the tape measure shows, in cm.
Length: 2.5 cm
